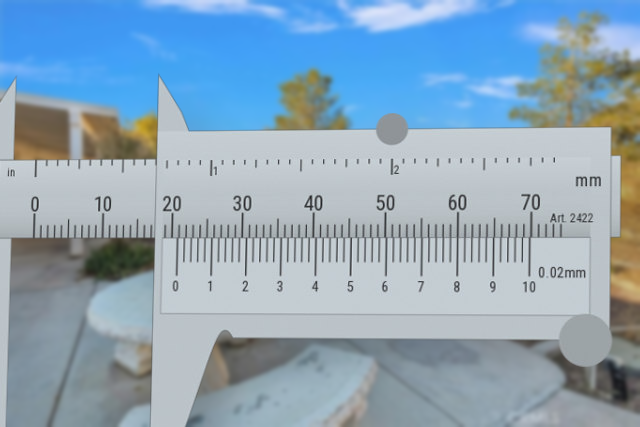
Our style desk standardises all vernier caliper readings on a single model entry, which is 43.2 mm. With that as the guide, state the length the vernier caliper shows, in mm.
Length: 20.8 mm
